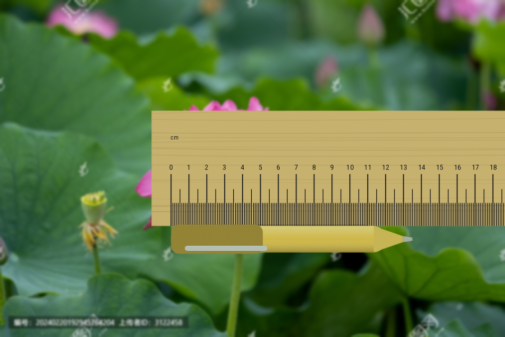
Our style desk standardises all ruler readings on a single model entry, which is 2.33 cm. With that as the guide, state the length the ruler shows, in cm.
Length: 13.5 cm
